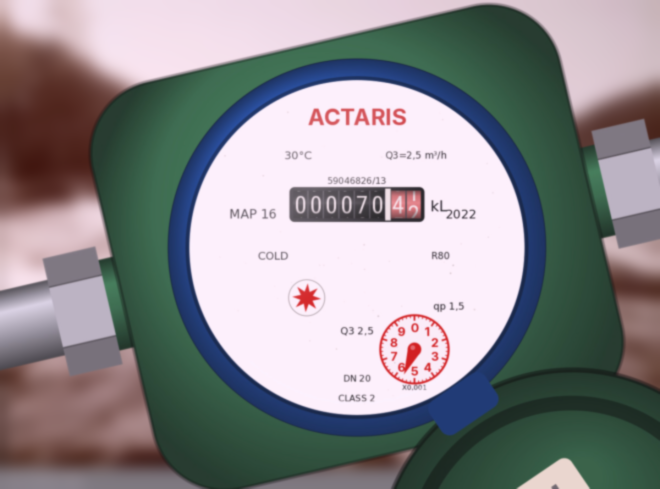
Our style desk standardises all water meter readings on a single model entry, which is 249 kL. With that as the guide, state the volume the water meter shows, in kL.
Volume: 70.415 kL
